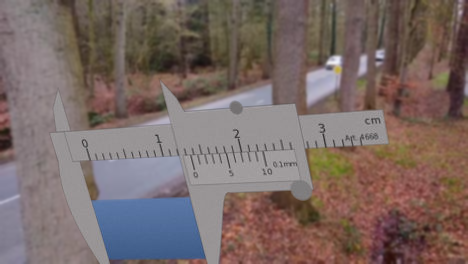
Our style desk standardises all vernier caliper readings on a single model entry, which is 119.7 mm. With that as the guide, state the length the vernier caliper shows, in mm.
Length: 13.6 mm
